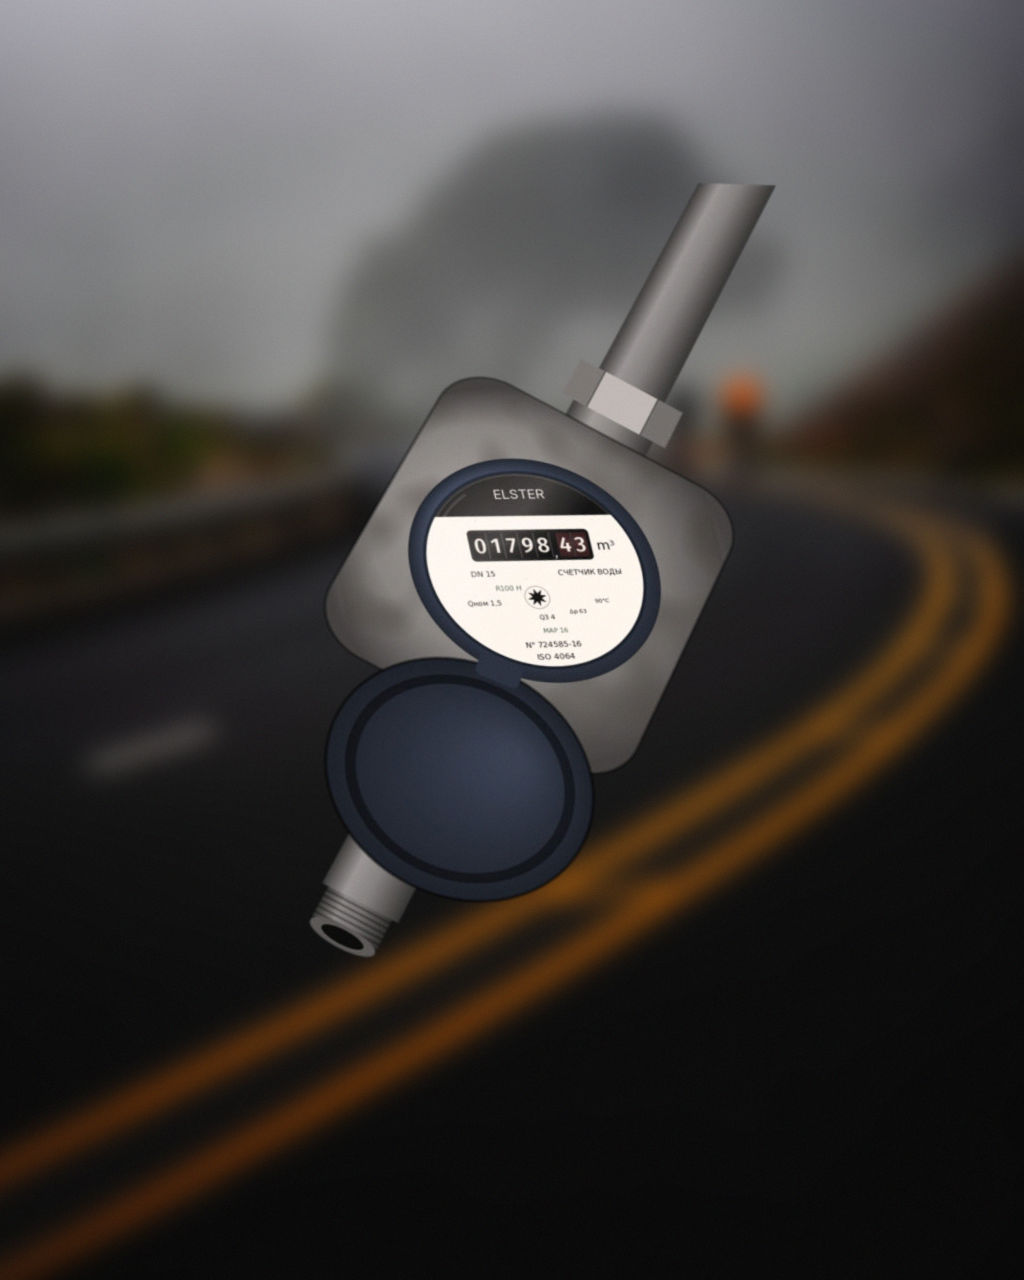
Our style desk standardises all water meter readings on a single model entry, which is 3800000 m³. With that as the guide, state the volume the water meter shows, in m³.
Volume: 1798.43 m³
